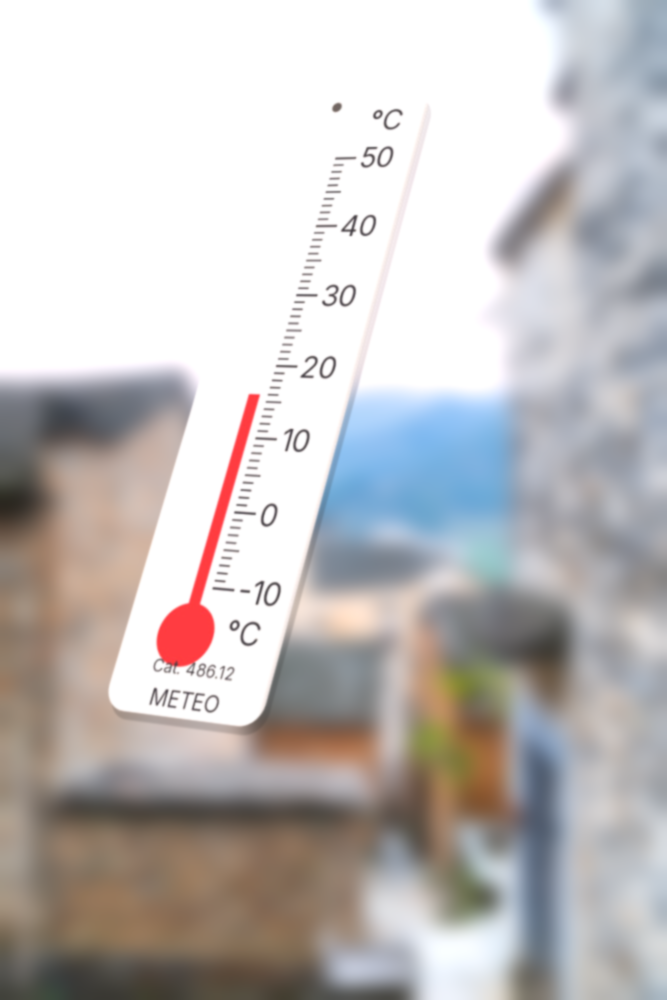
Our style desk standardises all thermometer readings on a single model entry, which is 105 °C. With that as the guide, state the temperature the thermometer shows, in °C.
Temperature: 16 °C
